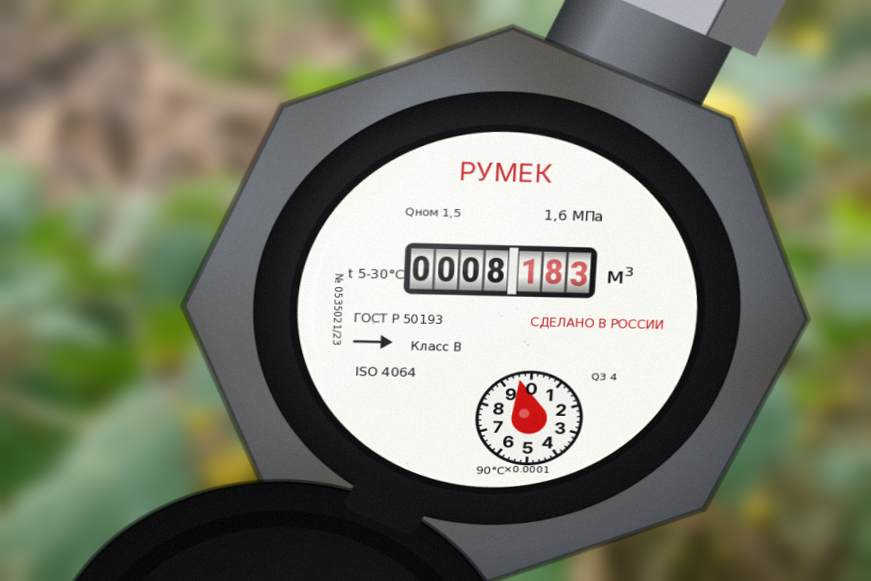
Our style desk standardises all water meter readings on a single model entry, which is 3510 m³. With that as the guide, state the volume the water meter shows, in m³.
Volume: 8.1829 m³
